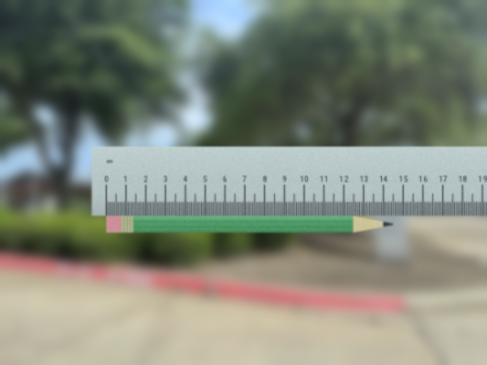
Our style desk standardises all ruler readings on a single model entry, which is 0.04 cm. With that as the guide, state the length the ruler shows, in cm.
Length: 14.5 cm
